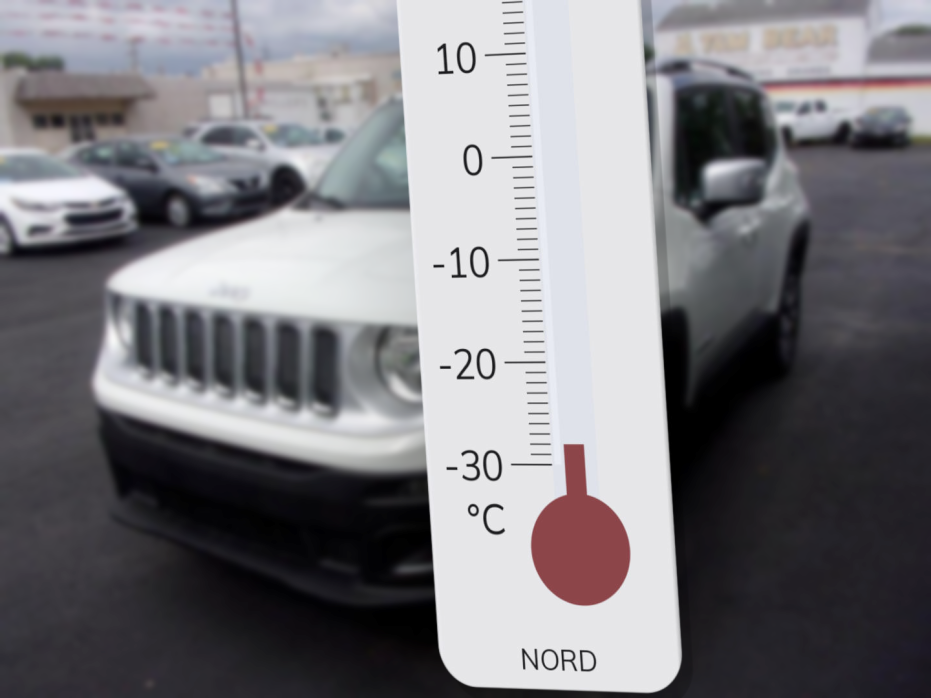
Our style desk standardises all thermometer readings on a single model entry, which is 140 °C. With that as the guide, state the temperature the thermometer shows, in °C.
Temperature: -28 °C
